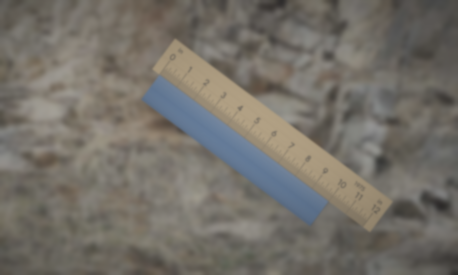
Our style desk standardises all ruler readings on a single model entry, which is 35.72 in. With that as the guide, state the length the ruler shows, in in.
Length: 10 in
